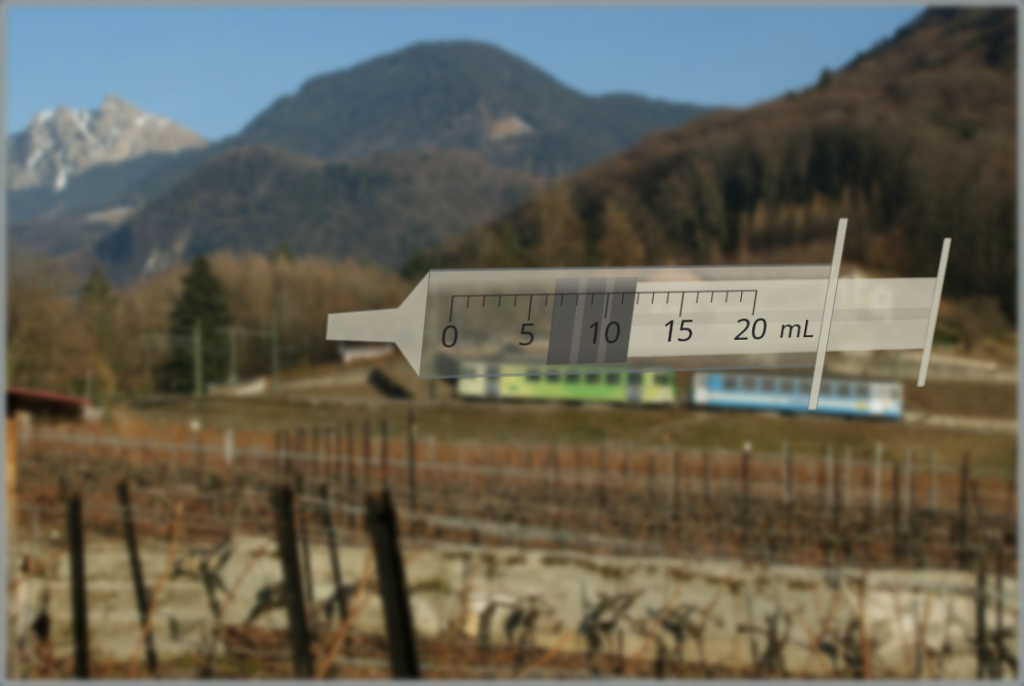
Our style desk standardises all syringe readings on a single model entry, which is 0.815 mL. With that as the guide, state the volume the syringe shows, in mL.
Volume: 6.5 mL
